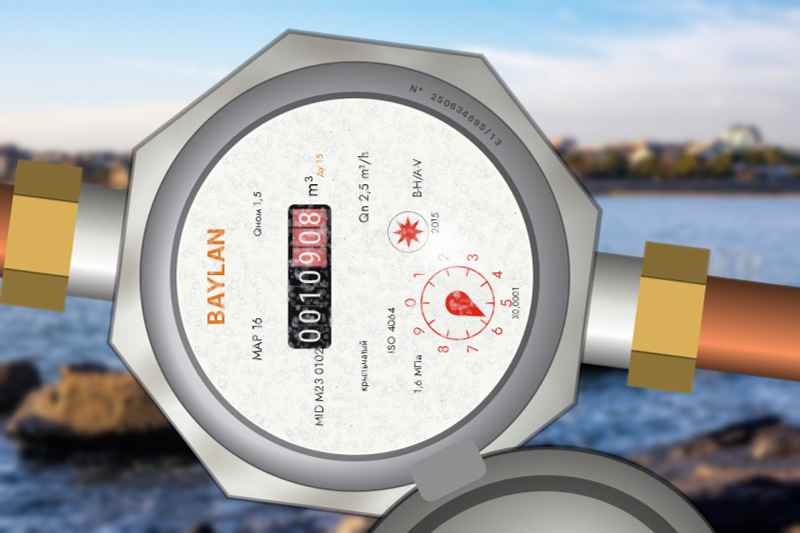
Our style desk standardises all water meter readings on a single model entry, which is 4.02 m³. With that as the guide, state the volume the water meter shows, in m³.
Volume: 10.9085 m³
